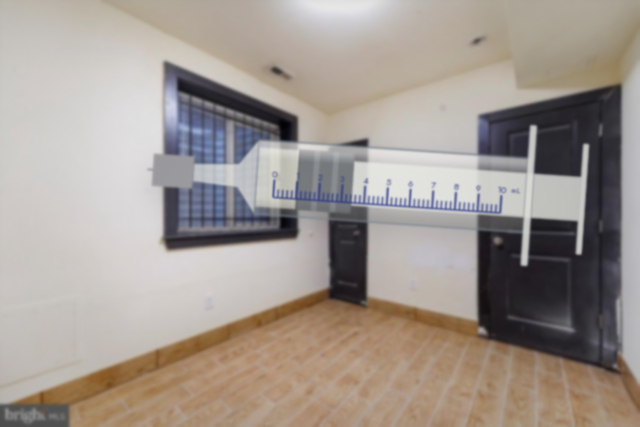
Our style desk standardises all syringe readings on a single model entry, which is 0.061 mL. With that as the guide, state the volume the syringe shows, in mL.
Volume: 1 mL
